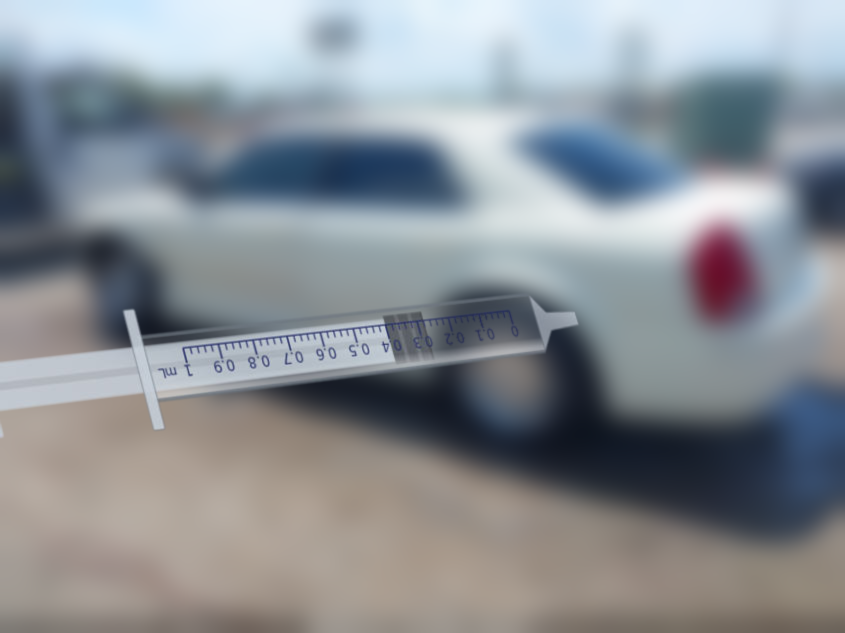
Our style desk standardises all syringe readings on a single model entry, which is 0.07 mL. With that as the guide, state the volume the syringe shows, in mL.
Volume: 0.28 mL
